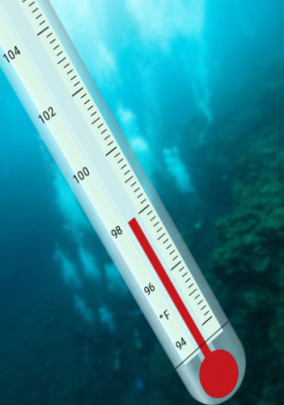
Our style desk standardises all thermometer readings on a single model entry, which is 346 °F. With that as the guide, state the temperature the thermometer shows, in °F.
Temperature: 98 °F
